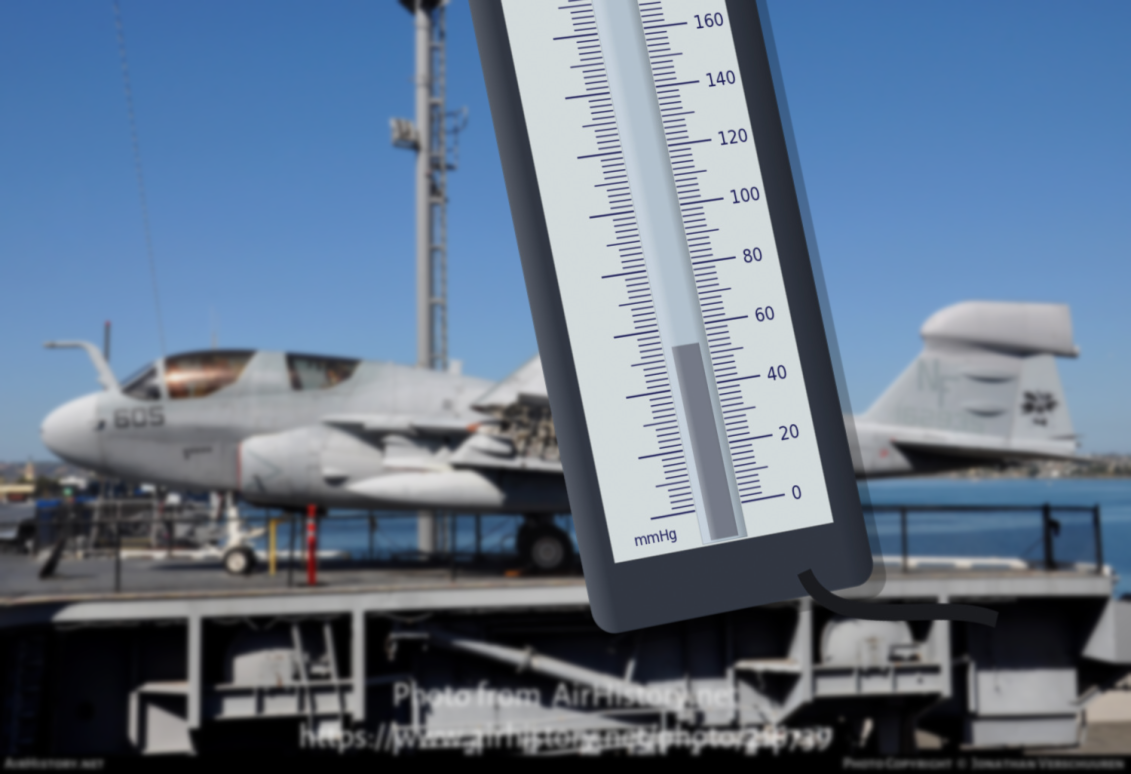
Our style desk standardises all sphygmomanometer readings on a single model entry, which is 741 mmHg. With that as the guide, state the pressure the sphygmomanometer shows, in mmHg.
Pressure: 54 mmHg
